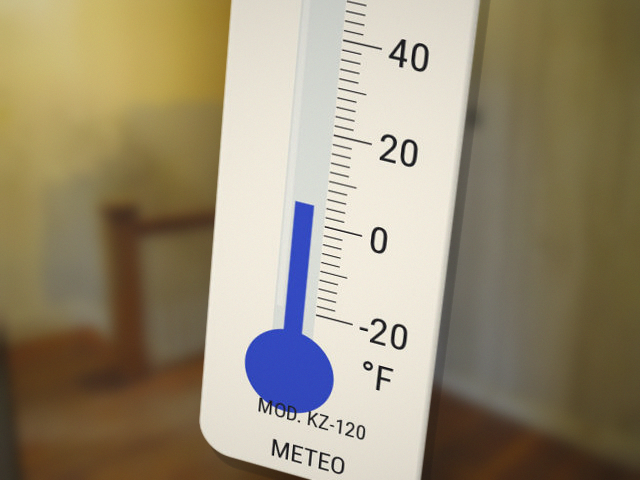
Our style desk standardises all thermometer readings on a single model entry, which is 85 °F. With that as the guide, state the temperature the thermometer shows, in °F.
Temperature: 4 °F
